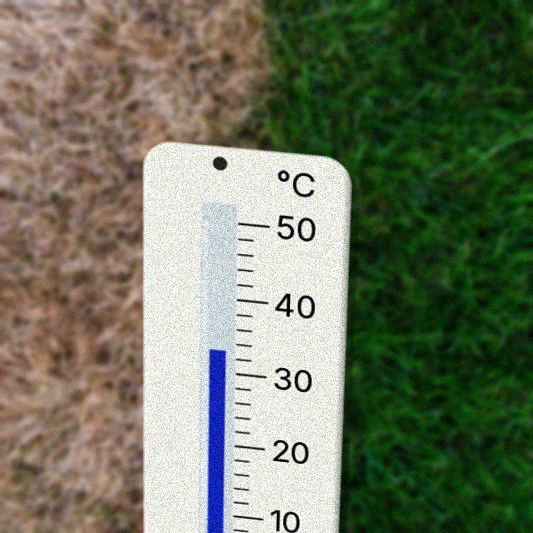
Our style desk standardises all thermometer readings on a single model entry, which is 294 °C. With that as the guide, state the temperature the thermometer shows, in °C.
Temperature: 33 °C
